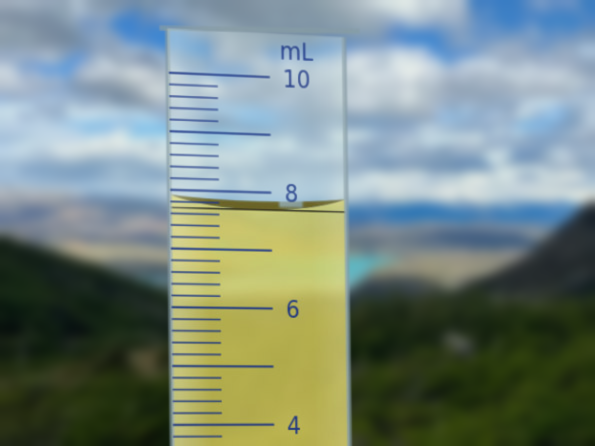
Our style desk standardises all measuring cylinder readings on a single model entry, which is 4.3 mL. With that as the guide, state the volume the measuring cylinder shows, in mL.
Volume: 7.7 mL
